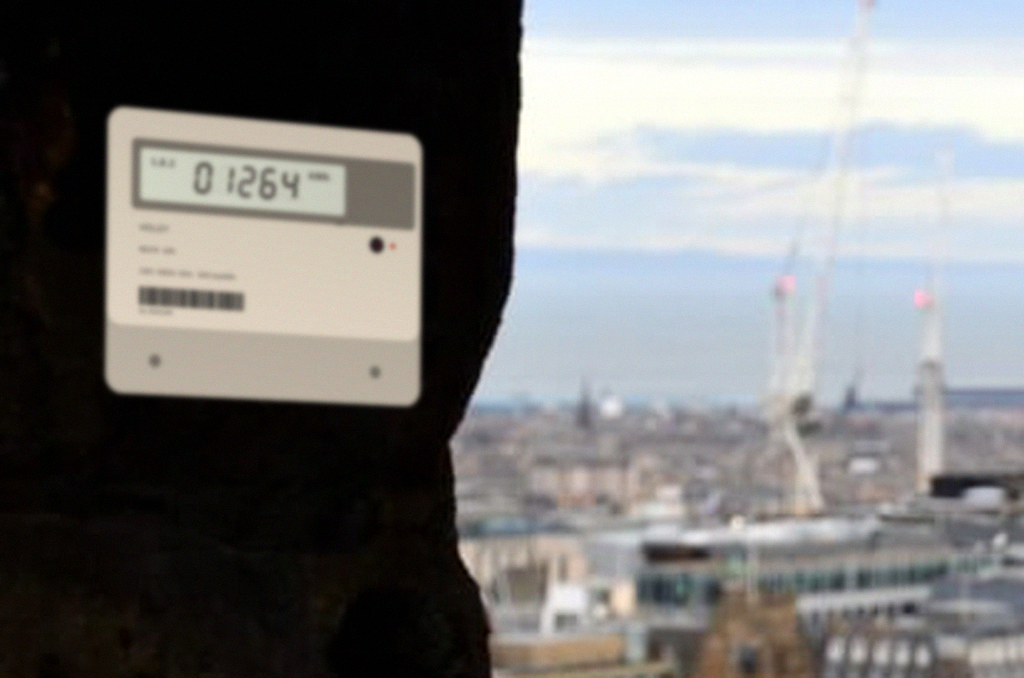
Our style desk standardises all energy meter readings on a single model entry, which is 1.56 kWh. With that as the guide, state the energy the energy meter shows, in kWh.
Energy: 1264 kWh
